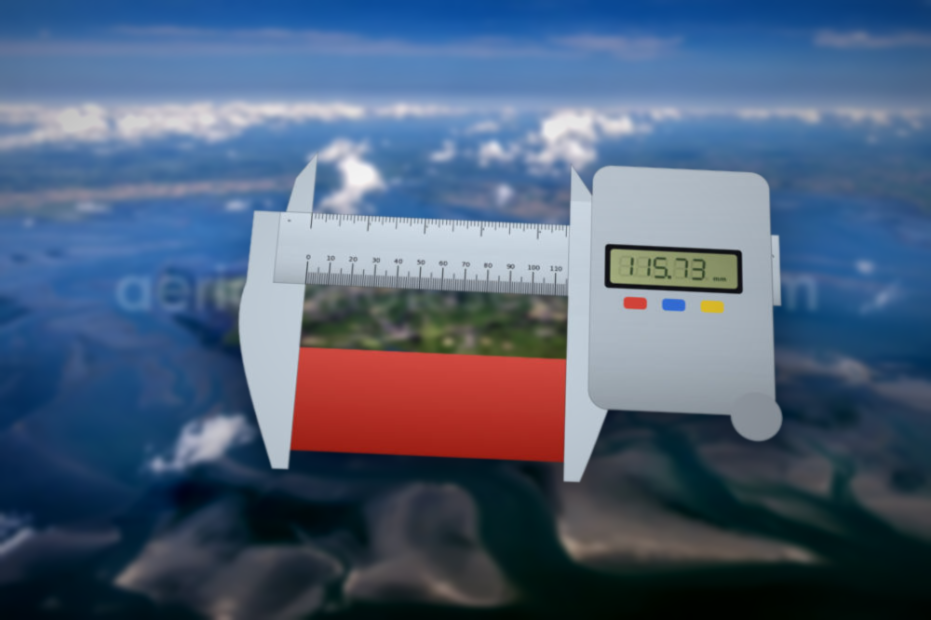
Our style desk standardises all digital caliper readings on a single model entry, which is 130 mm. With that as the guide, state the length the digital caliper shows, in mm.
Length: 115.73 mm
